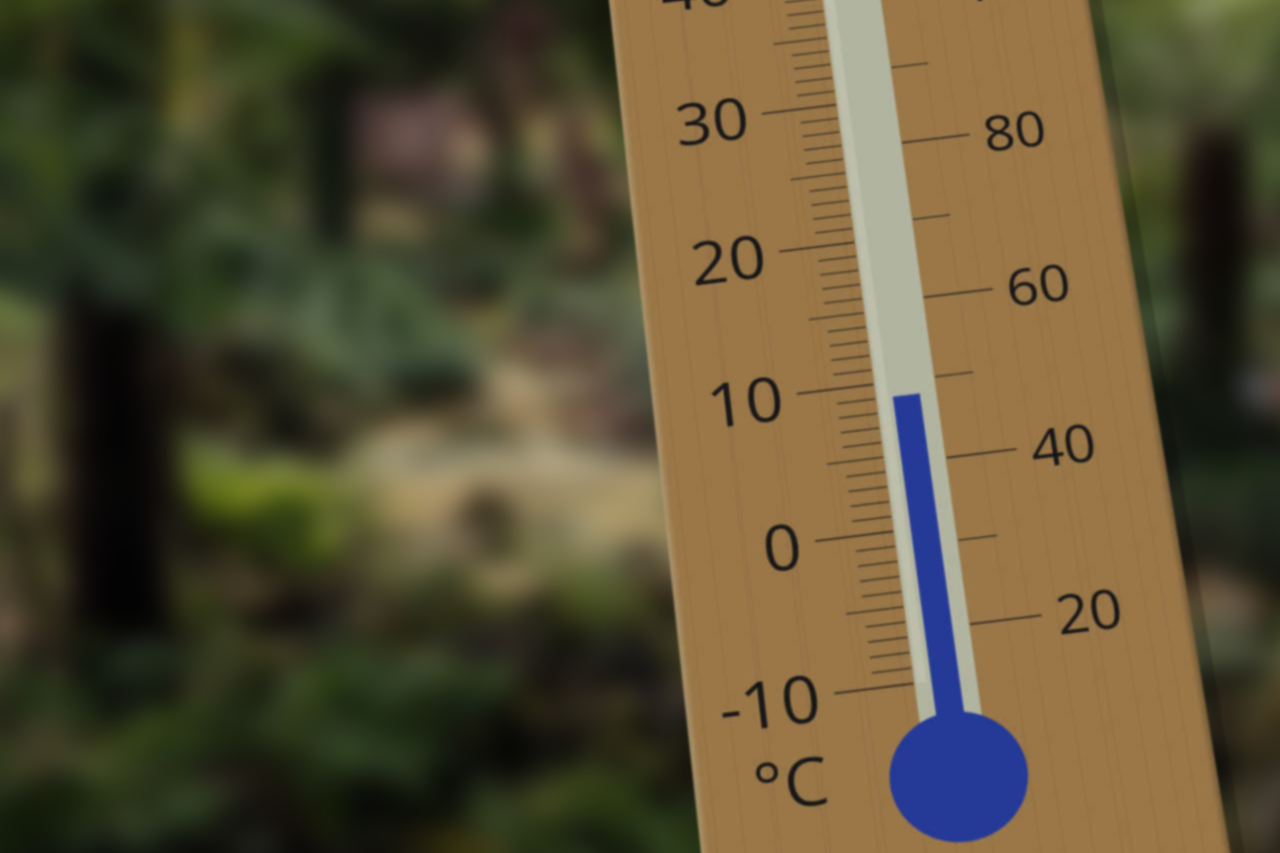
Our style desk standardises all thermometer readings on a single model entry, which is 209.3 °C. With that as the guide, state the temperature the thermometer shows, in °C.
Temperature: 9 °C
